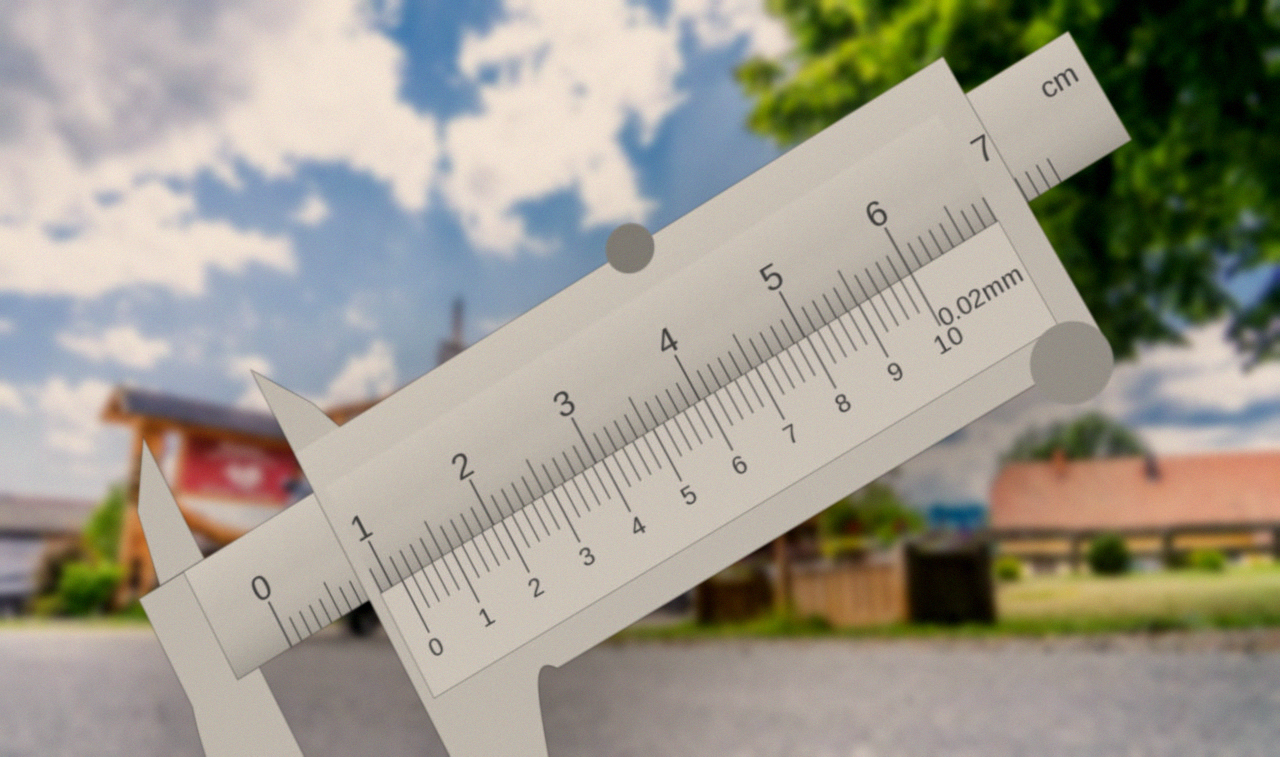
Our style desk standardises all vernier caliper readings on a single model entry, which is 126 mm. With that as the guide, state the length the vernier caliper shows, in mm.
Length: 11.0 mm
